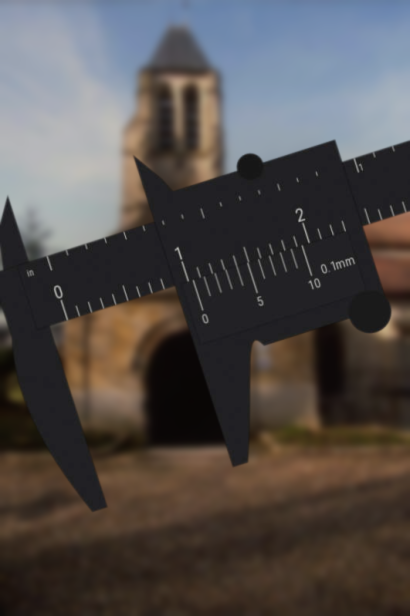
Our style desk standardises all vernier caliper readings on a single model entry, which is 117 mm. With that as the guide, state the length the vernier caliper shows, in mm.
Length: 10.4 mm
